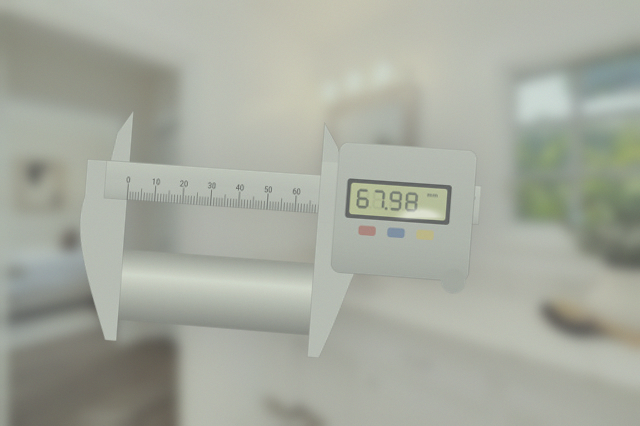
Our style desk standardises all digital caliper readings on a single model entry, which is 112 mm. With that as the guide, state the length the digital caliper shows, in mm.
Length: 67.98 mm
